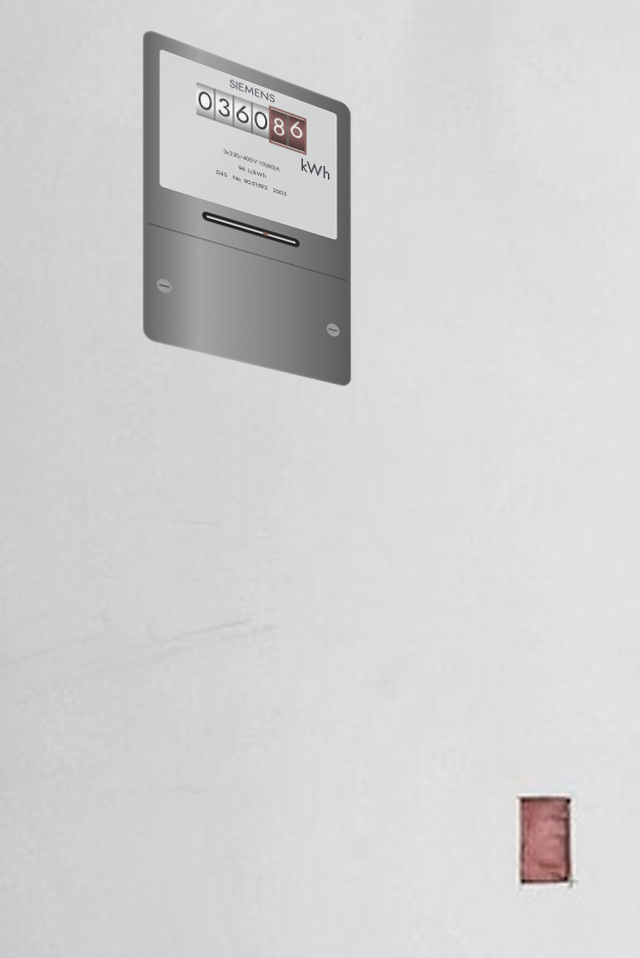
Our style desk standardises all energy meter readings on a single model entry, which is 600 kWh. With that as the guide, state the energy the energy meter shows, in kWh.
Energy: 360.86 kWh
